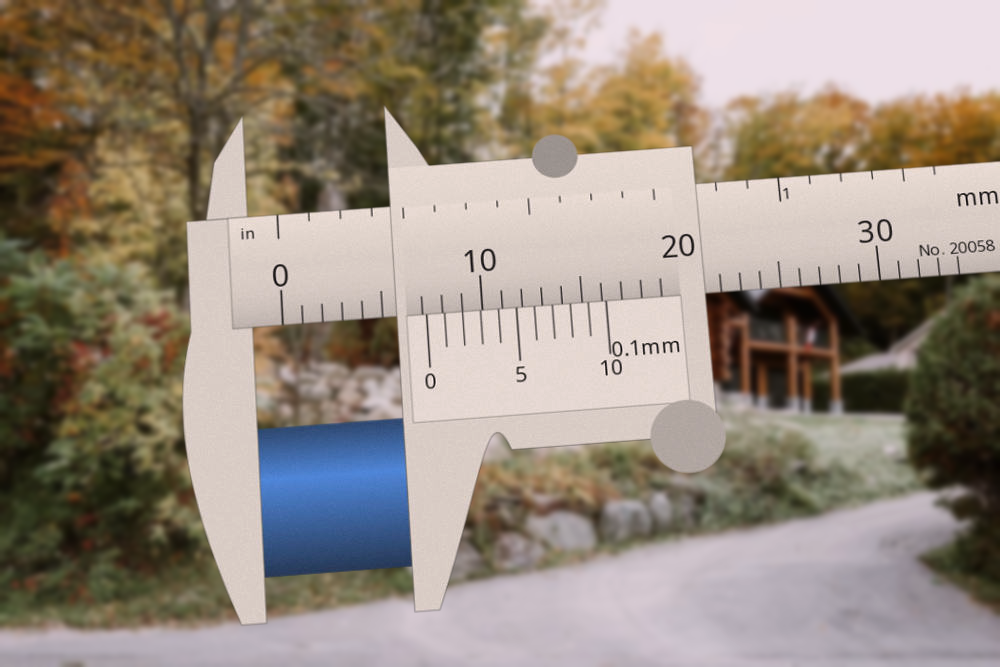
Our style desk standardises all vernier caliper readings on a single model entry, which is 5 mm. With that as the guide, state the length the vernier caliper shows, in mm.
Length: 7.2 mm
